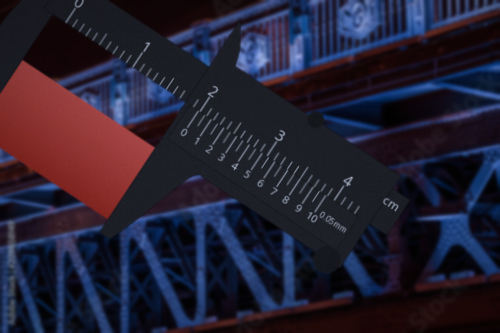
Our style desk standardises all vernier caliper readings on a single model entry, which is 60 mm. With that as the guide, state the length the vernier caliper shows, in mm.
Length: 19.8 mm
